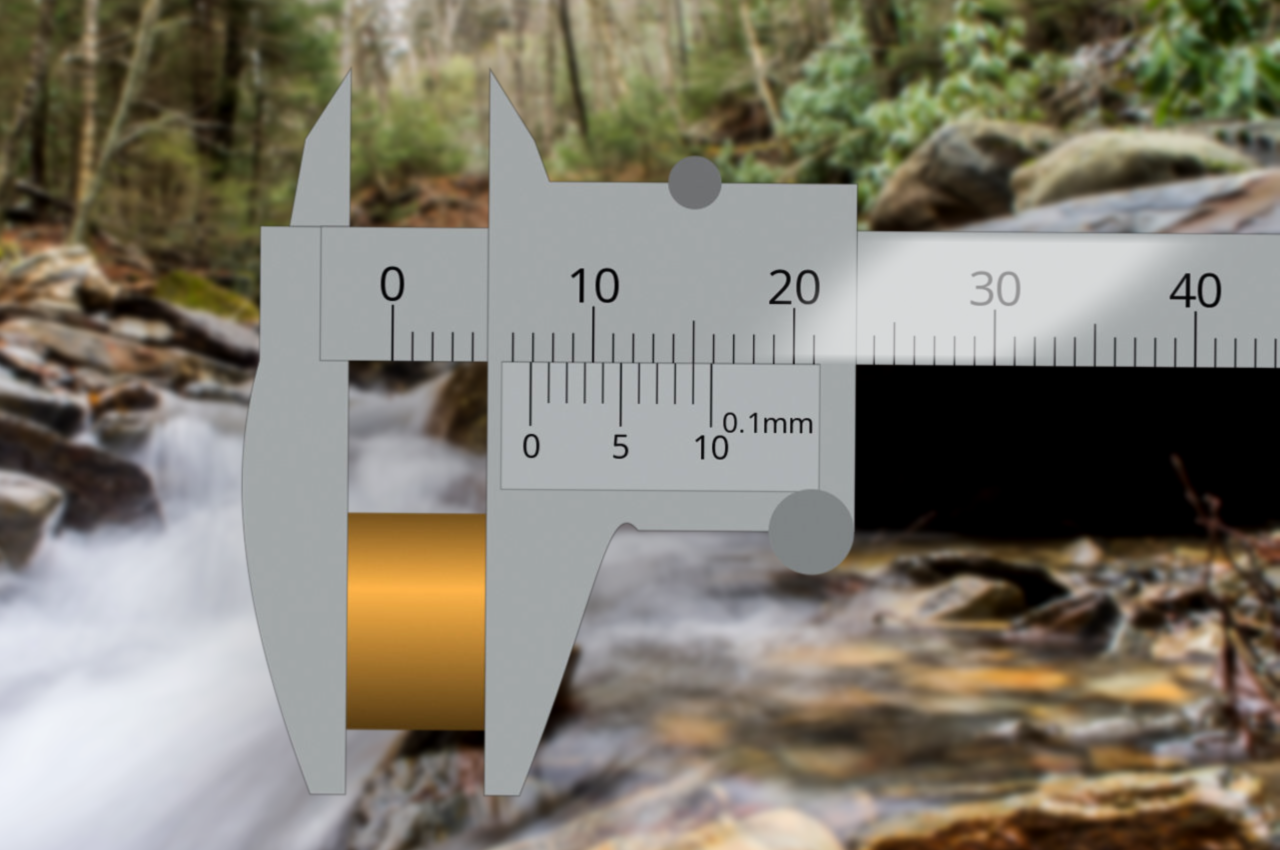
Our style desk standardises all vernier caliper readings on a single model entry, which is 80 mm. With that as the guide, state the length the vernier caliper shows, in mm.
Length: 6.9 mm
